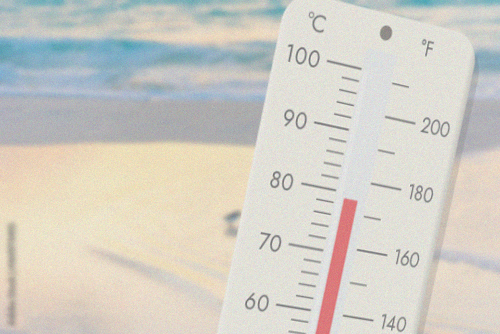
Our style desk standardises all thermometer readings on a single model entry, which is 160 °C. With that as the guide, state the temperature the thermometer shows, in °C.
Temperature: 79 °C
